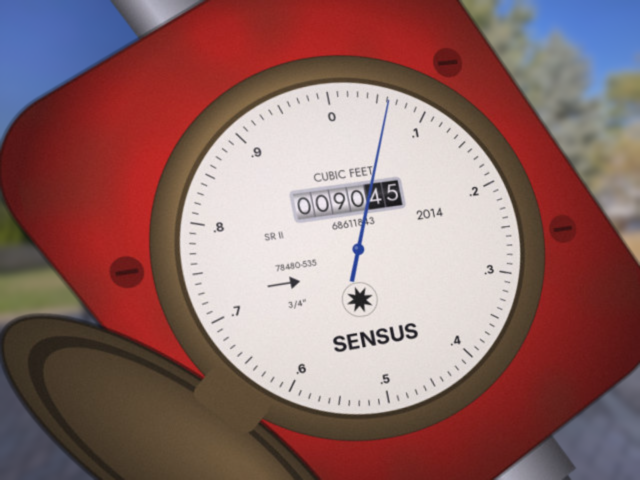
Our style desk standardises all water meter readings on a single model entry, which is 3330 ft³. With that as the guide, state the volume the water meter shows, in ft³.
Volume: 9045.06 ft³
